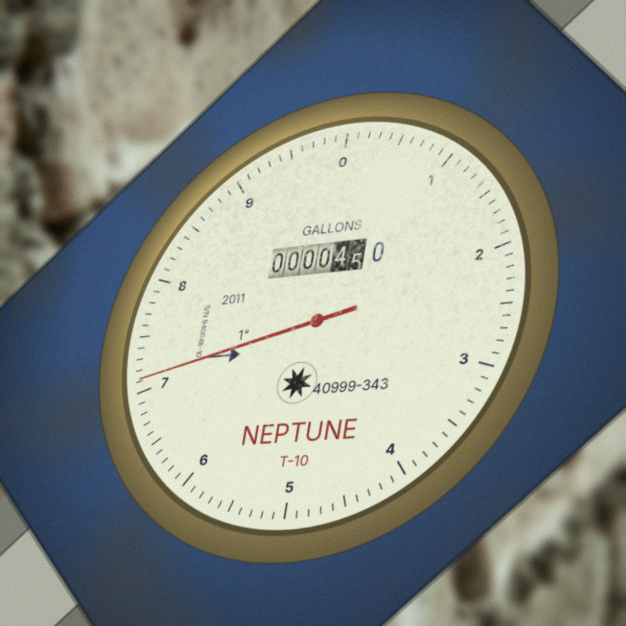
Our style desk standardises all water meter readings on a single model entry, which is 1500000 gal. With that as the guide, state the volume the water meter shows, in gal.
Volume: 447.1 gal
